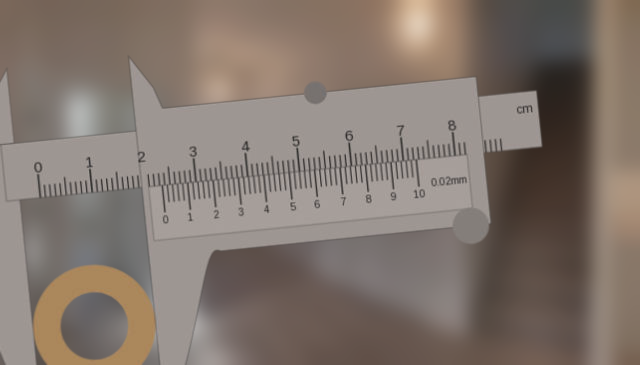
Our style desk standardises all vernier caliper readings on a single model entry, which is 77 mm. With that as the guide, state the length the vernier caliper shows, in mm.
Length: 23.5 mm
